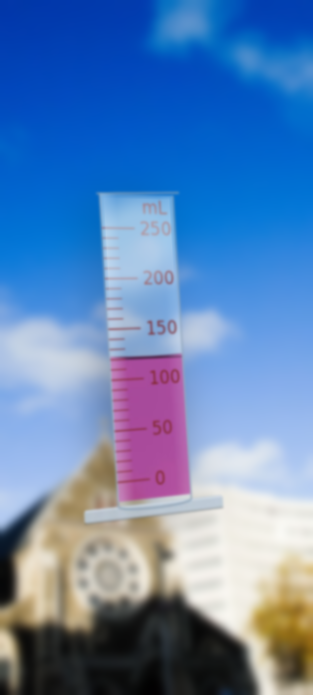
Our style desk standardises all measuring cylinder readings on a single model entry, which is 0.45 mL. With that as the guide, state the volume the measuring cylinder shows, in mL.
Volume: 120 mL
